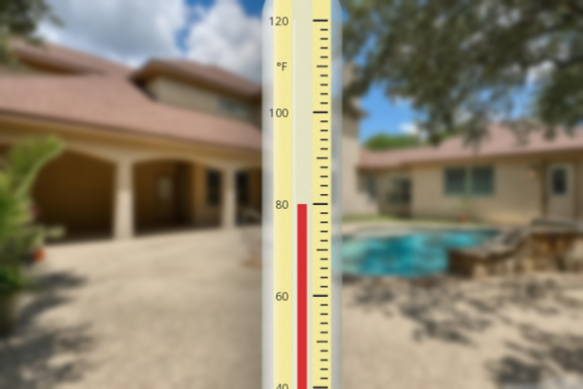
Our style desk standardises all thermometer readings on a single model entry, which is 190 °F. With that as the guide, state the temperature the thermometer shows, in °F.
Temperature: 80 °F
